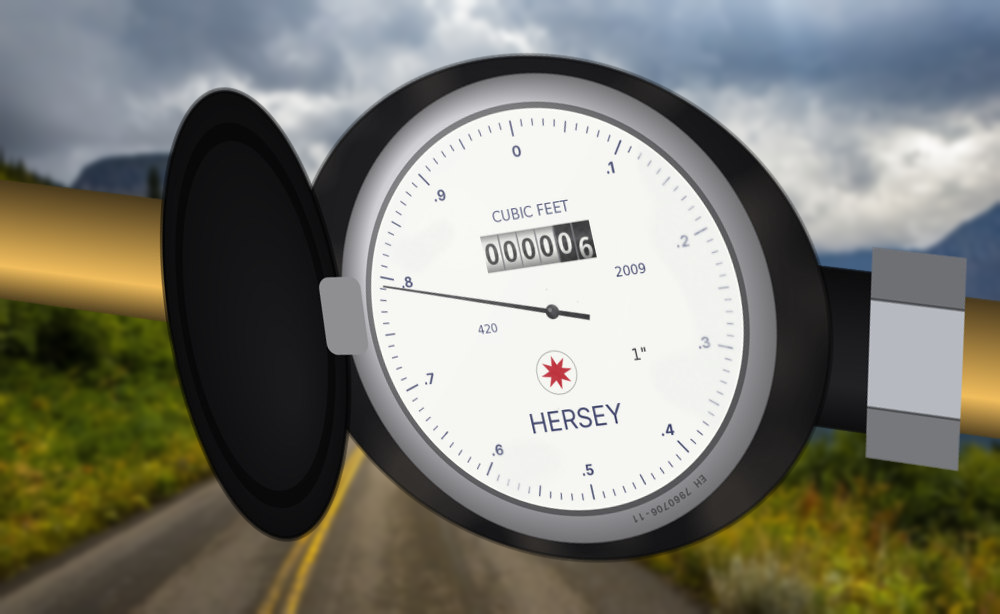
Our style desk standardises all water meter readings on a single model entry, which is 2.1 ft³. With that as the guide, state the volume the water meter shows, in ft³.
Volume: 5.79 ft³
